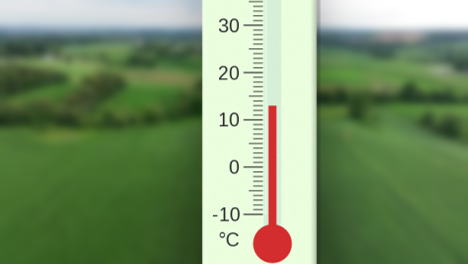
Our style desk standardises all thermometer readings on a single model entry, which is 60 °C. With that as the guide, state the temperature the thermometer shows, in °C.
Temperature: 13 °C
